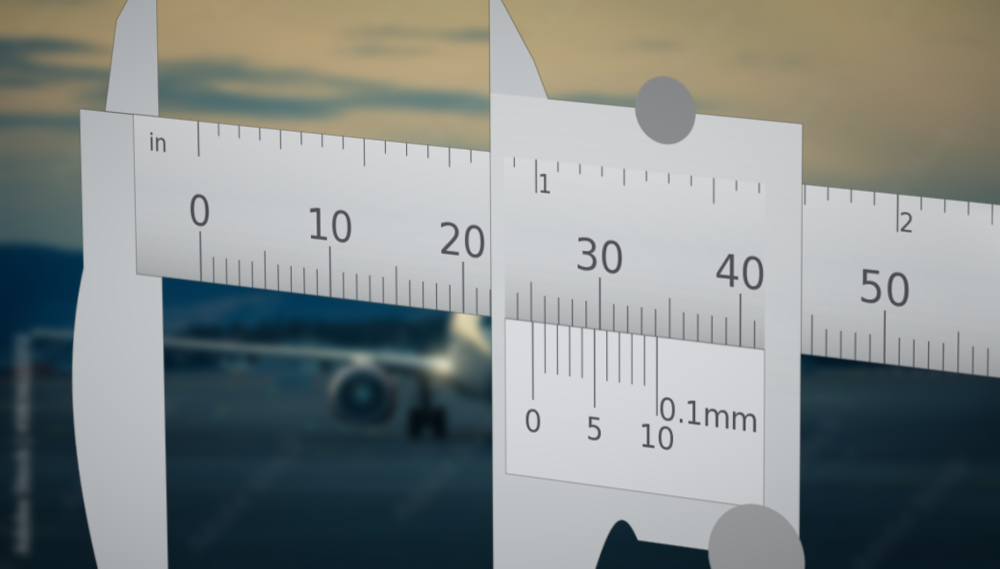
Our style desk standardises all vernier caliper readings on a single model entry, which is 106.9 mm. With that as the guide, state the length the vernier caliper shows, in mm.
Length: 25.1 mm
